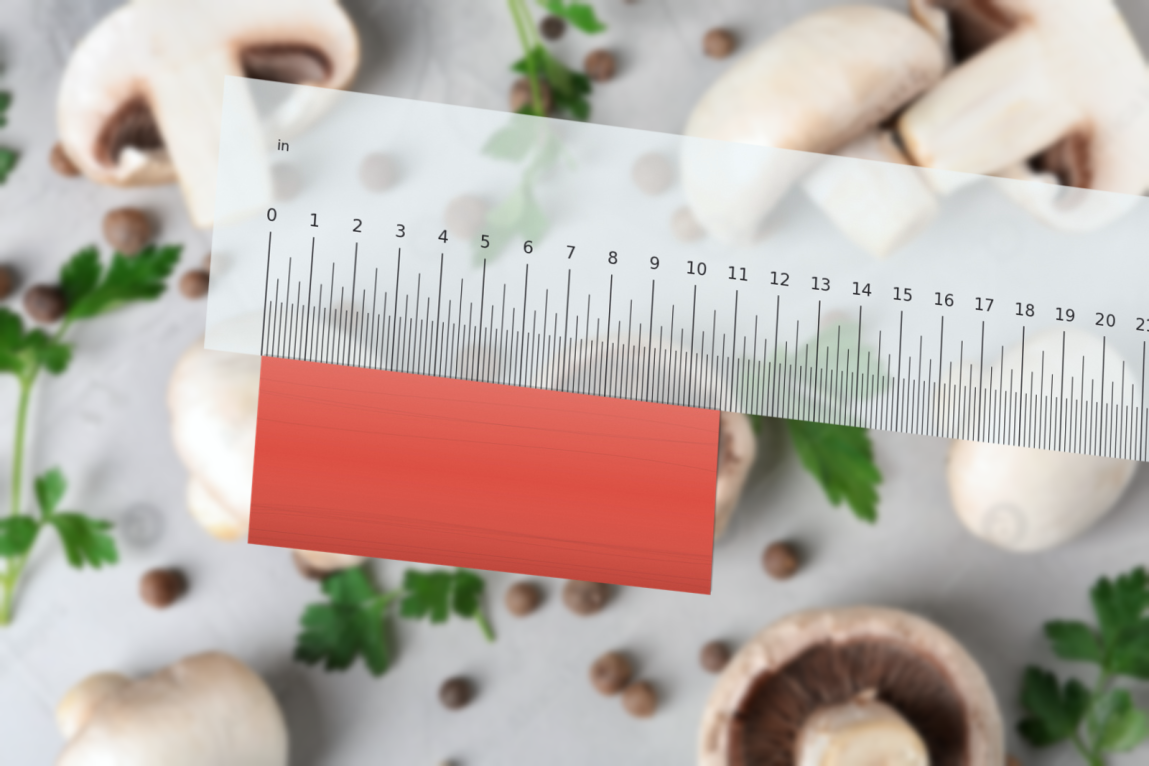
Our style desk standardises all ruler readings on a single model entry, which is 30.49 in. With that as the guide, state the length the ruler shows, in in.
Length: 10.75 in
